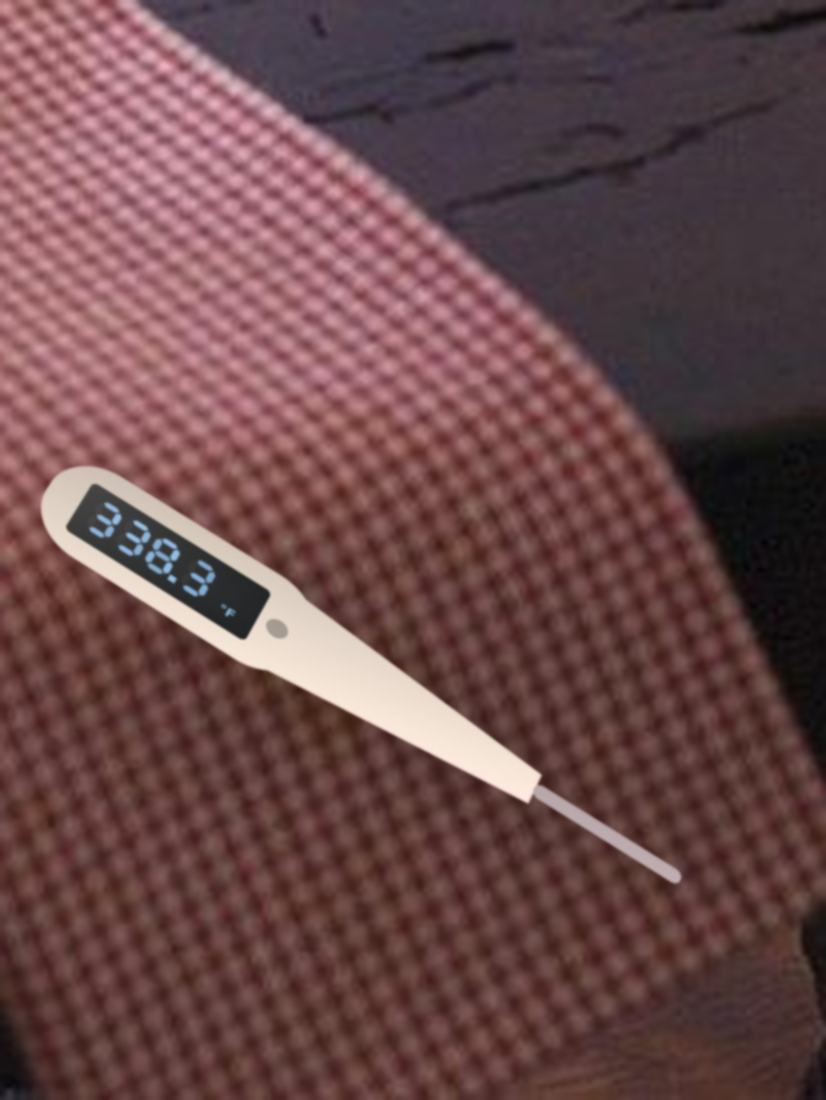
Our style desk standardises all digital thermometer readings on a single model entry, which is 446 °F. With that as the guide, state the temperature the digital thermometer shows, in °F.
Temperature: 338.3 °F
